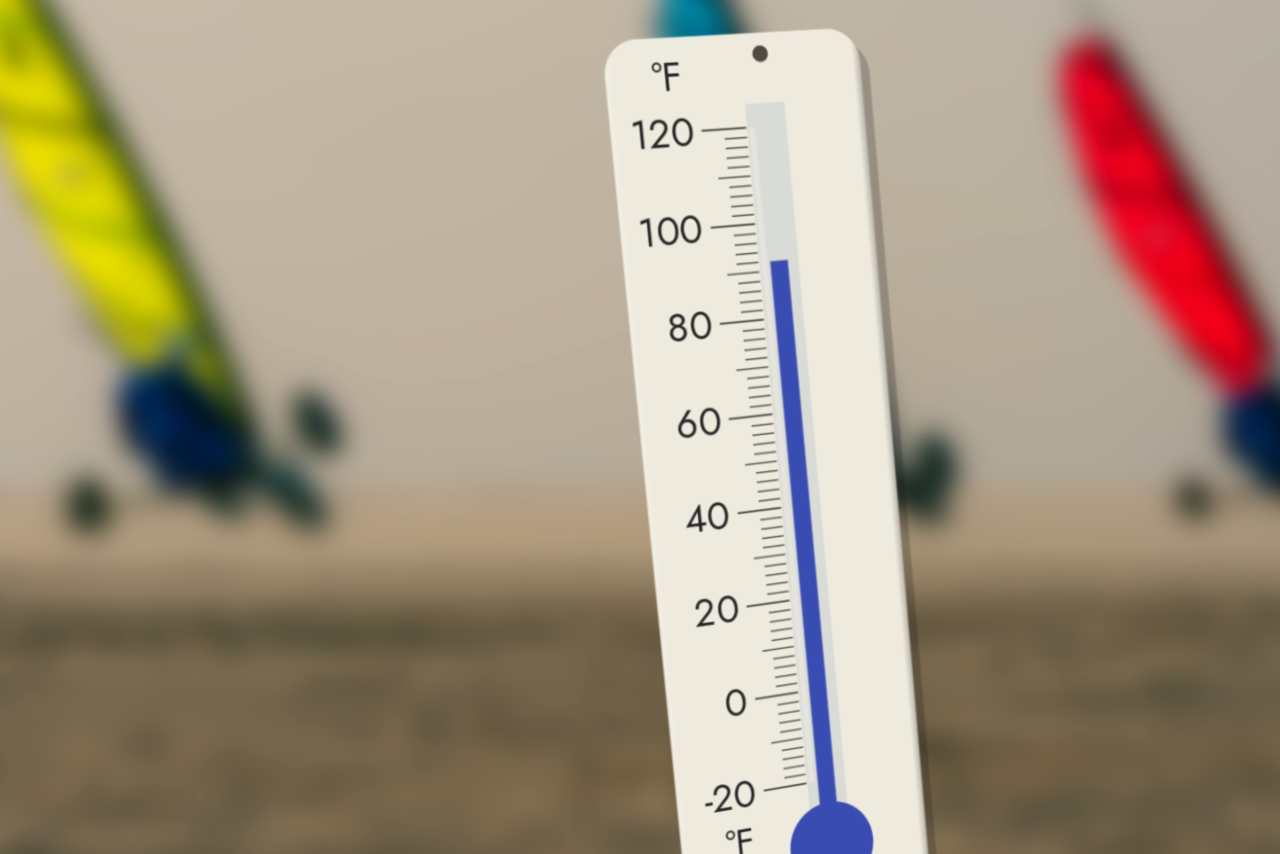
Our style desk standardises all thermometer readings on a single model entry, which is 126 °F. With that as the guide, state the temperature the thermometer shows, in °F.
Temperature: 92 °F
